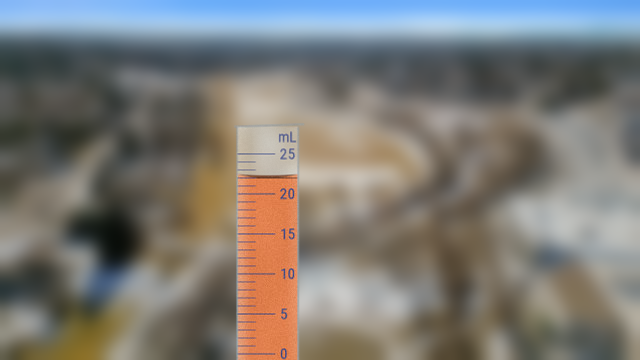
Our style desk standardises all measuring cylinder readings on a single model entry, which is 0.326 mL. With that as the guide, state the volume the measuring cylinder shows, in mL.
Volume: 22 mL
